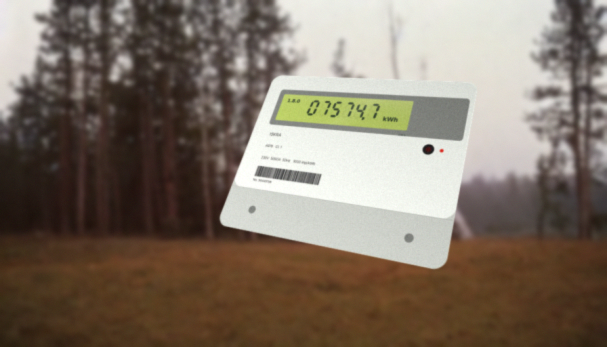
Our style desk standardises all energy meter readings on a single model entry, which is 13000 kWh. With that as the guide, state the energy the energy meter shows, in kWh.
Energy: 7574.7 kWh
